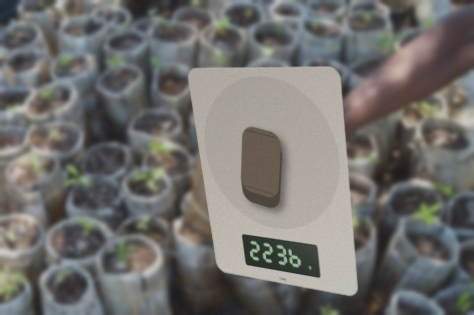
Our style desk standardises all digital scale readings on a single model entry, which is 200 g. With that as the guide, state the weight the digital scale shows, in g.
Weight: 2236 g
